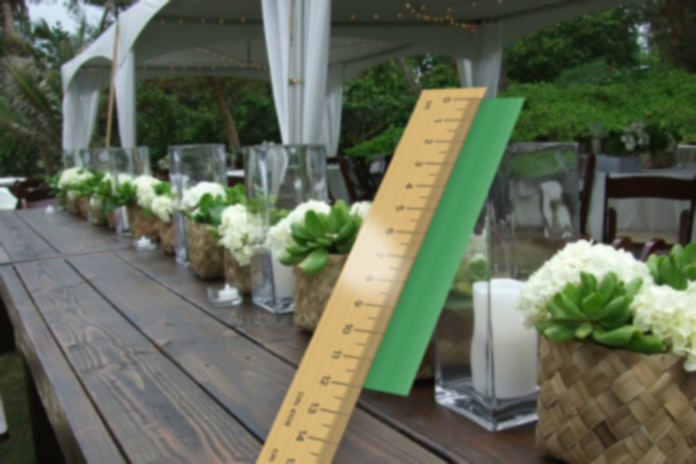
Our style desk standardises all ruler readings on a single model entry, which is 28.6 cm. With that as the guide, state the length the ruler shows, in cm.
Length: 12 cm
